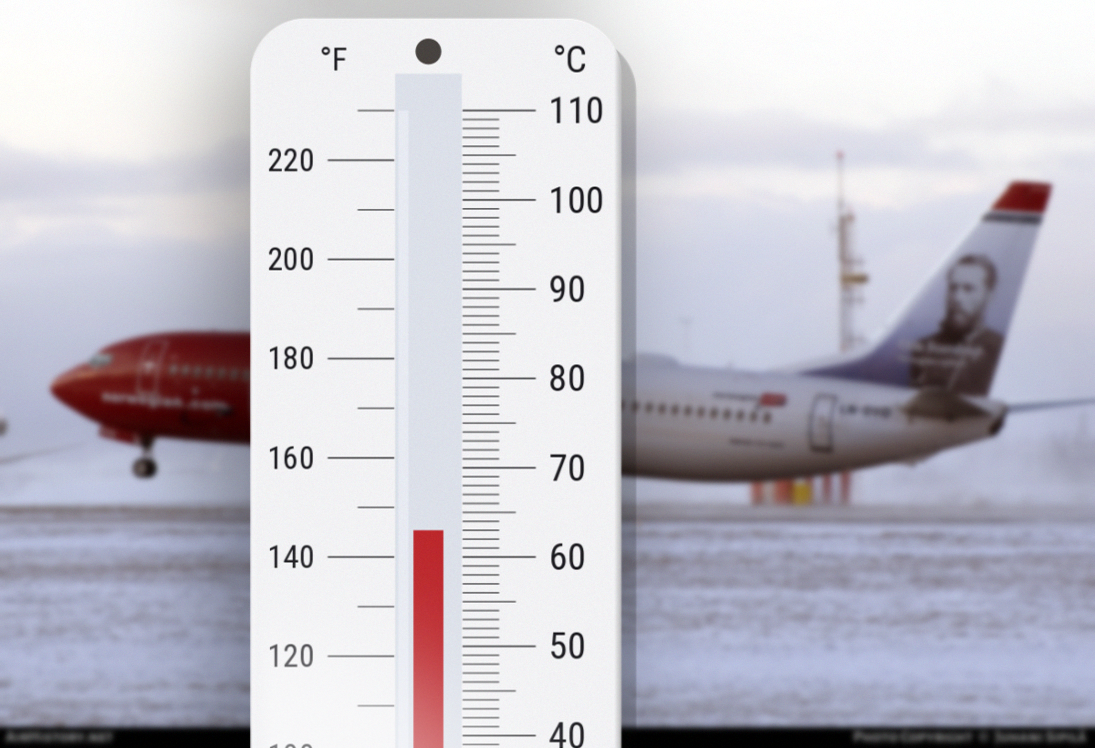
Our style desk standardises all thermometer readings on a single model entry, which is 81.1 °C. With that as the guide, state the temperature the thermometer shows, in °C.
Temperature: 63 °C
